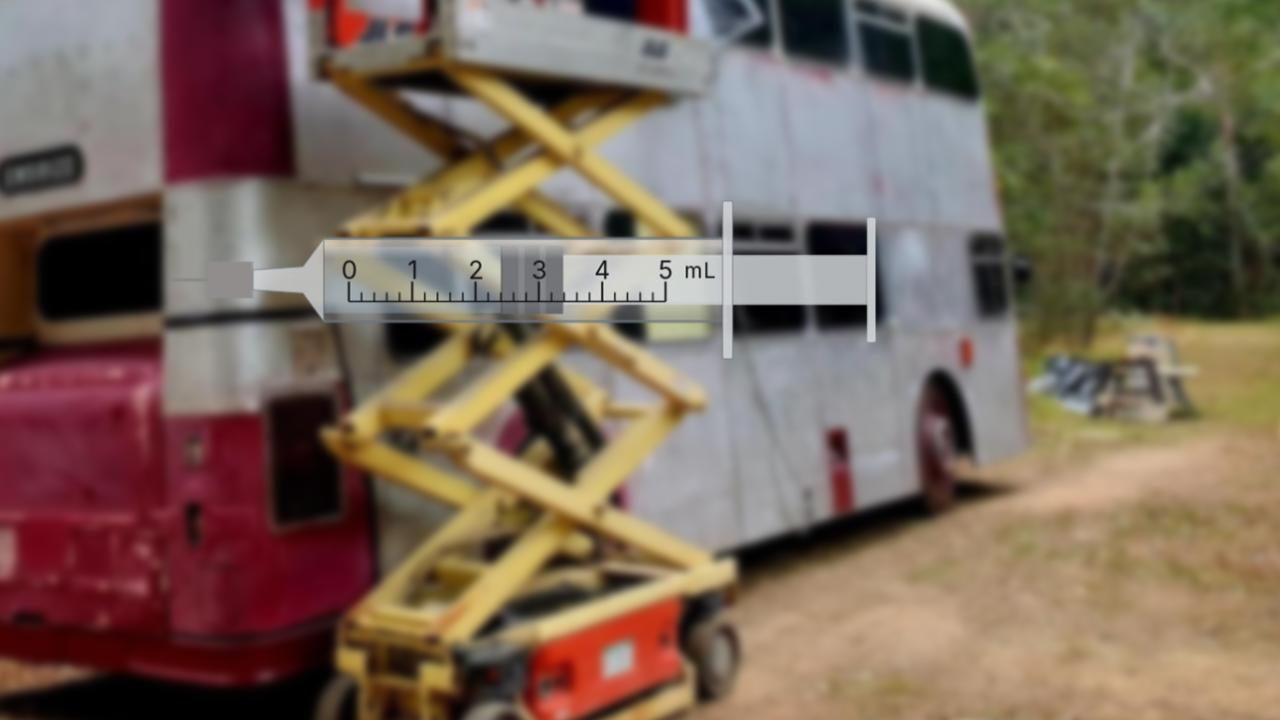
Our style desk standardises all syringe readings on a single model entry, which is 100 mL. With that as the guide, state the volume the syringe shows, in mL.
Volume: 2.4 mL
